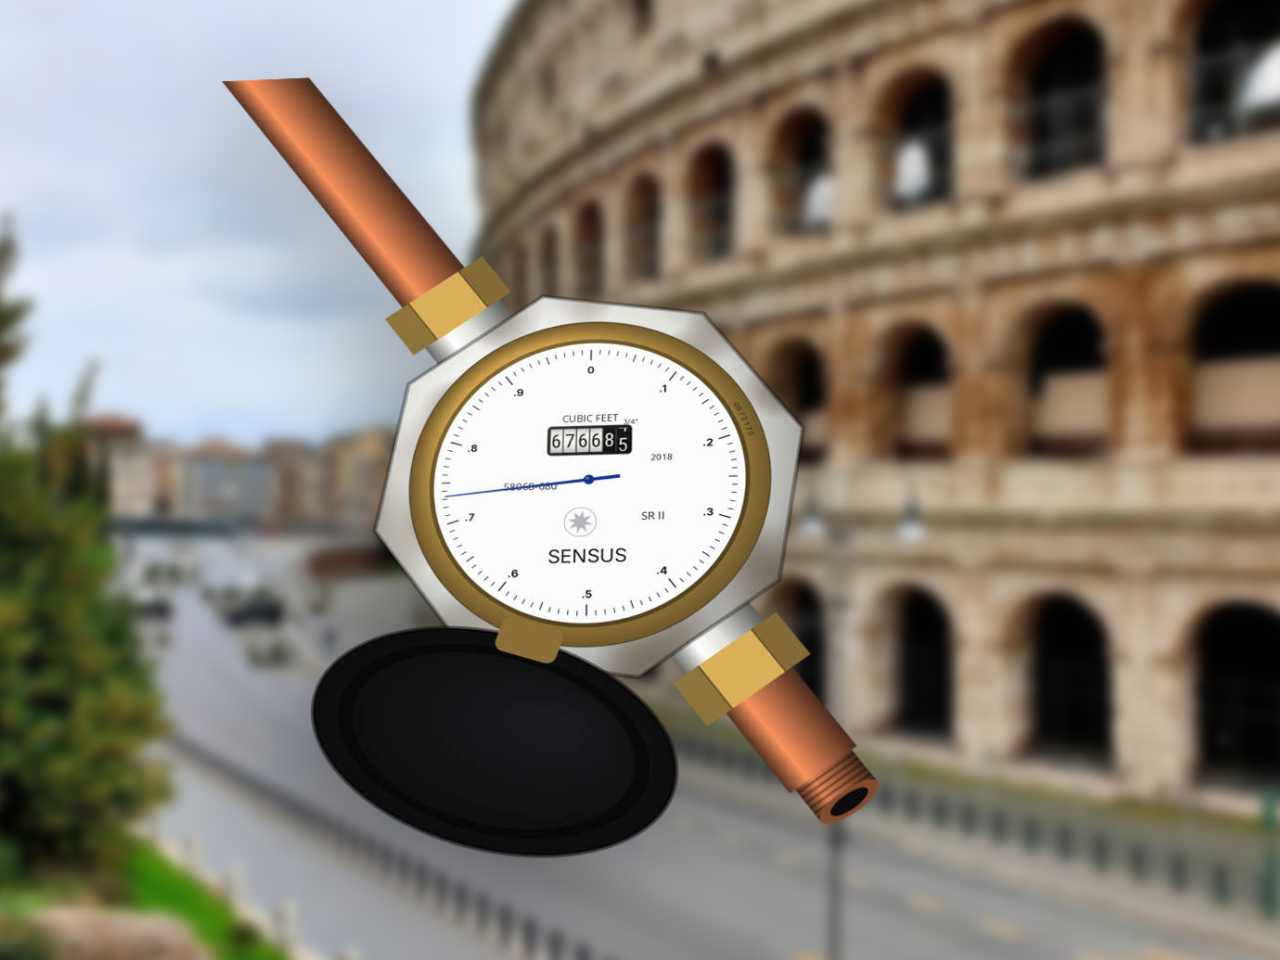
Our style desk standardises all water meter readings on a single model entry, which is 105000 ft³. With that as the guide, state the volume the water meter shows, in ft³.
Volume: 676684.73 ft³
